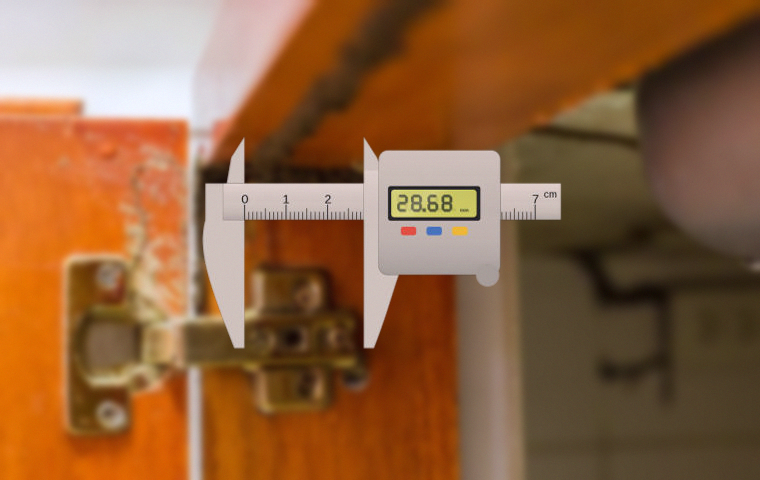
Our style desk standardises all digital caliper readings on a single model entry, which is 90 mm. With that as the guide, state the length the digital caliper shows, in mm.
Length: 28.68 mm
